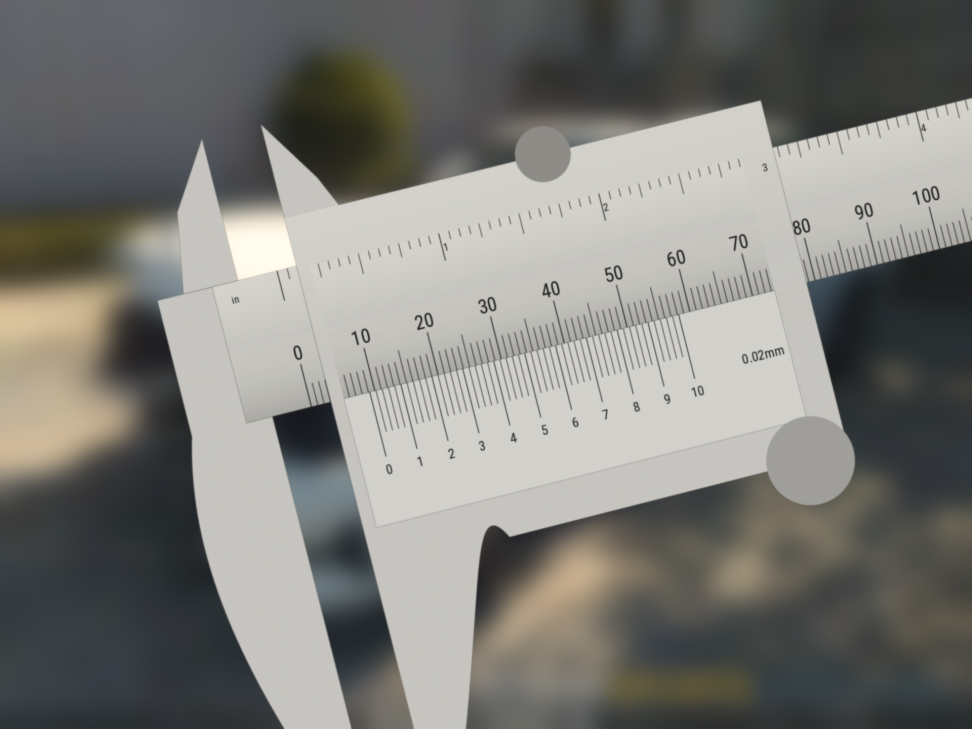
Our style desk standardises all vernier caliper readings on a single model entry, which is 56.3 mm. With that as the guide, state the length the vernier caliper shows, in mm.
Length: 9.2 mm
